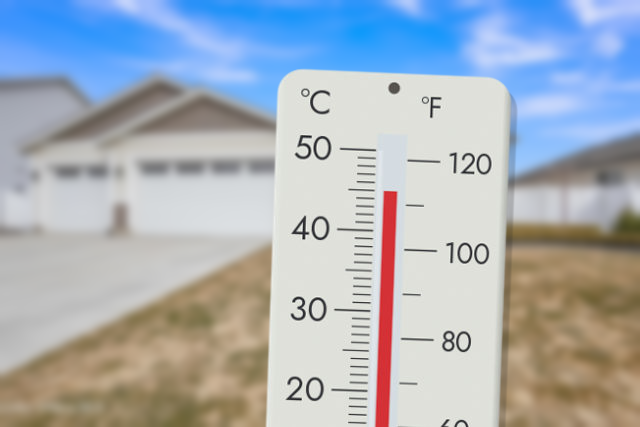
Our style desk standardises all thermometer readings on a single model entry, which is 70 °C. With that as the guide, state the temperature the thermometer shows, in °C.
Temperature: 45 °C
